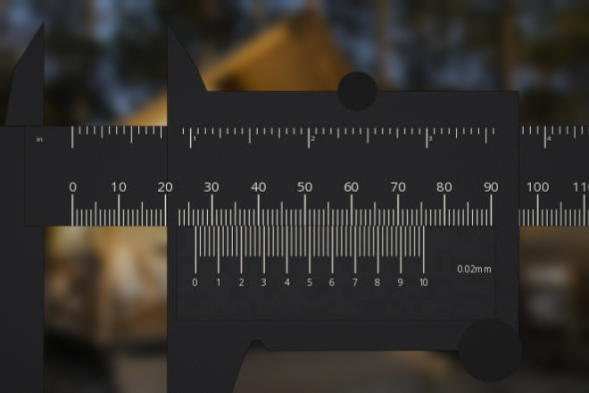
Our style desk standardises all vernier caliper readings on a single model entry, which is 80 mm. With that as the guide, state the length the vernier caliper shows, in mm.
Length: 26.5 mm
